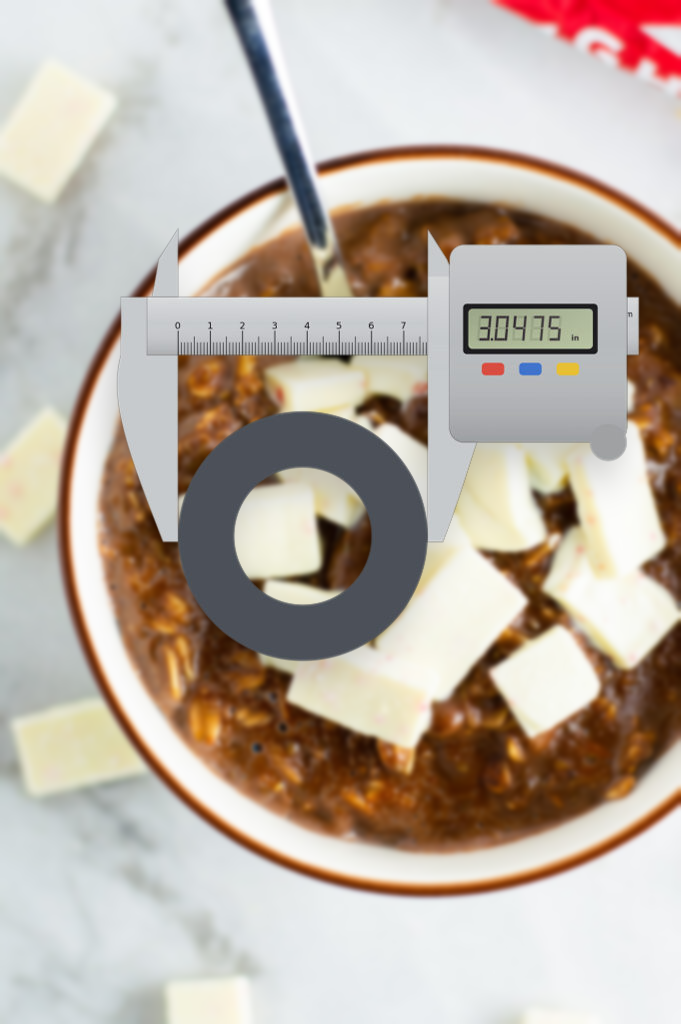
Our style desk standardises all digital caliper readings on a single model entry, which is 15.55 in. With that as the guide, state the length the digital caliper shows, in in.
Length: 3.0475 in
